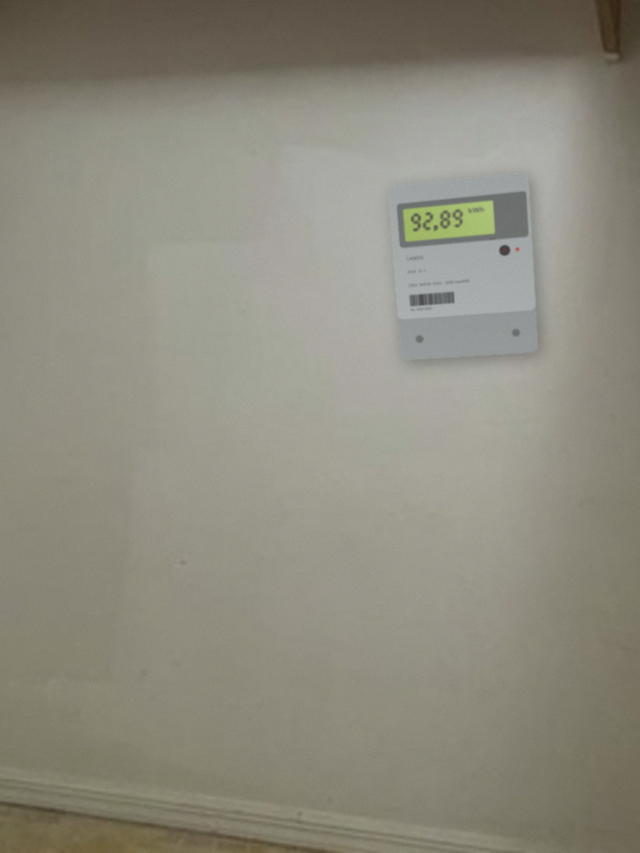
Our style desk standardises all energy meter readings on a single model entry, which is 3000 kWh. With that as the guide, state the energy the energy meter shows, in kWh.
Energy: 92.89 kWh
